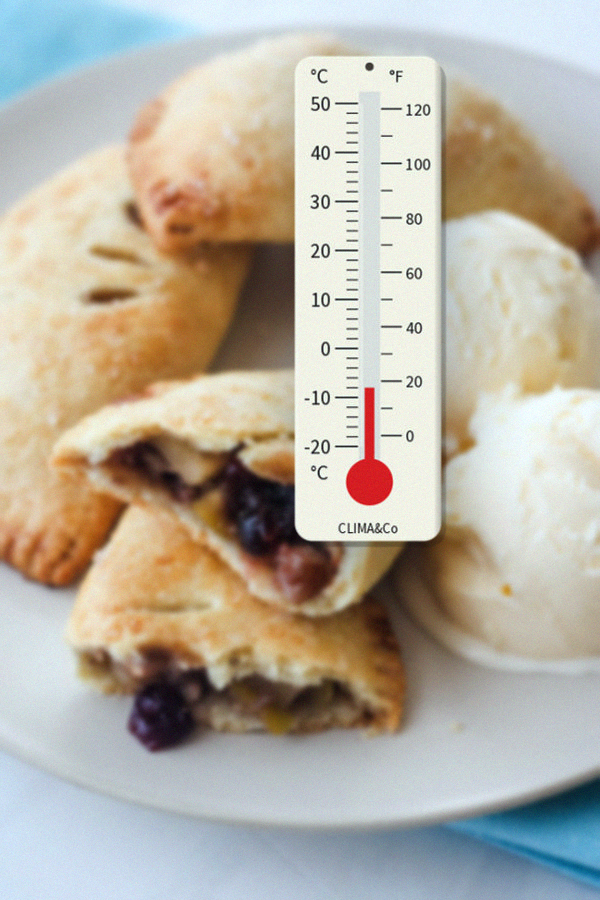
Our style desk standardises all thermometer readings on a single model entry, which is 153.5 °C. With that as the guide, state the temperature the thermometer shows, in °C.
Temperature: -8 °C
